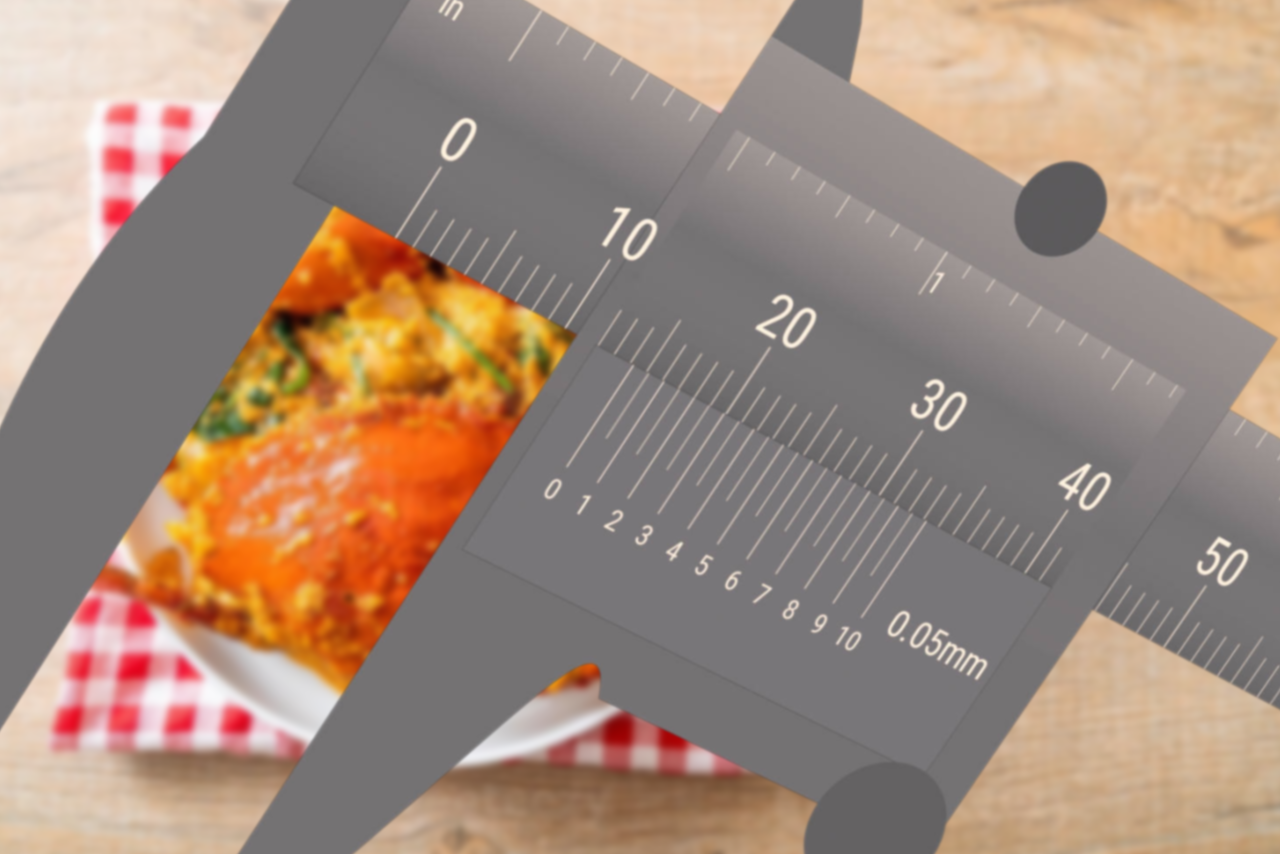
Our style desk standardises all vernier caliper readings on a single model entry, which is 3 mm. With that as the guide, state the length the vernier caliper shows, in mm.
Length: 14.2 mm
